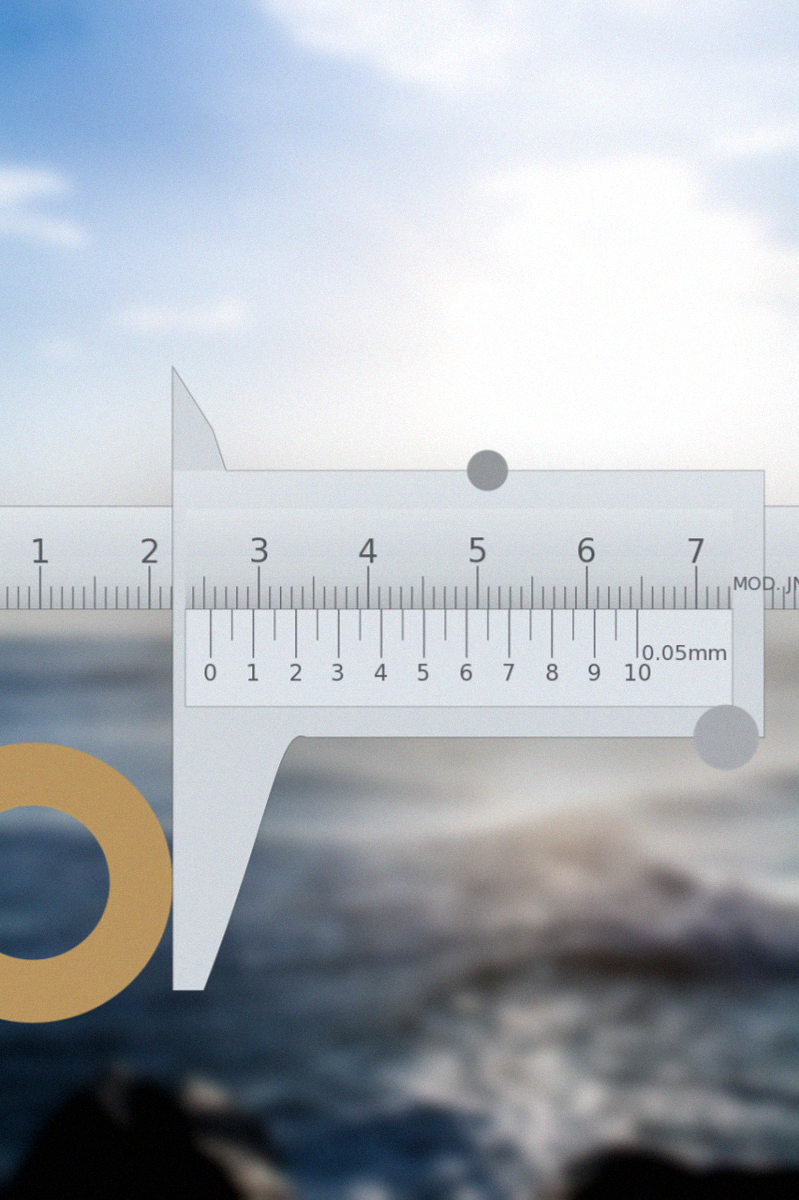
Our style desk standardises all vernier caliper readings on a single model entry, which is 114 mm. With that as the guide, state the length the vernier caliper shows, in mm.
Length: 25.6 mm
